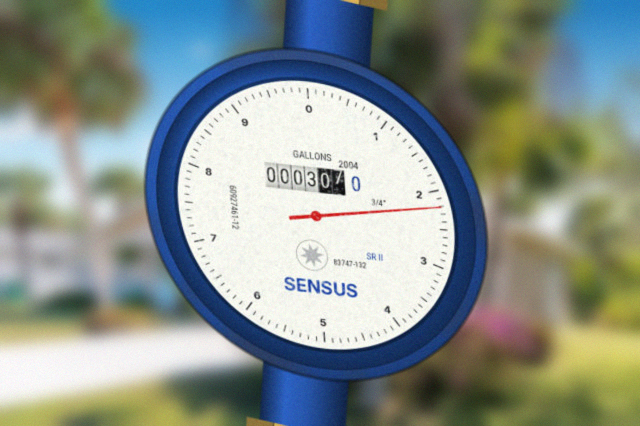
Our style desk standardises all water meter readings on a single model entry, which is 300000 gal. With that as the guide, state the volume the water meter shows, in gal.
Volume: 3072.2 gal
